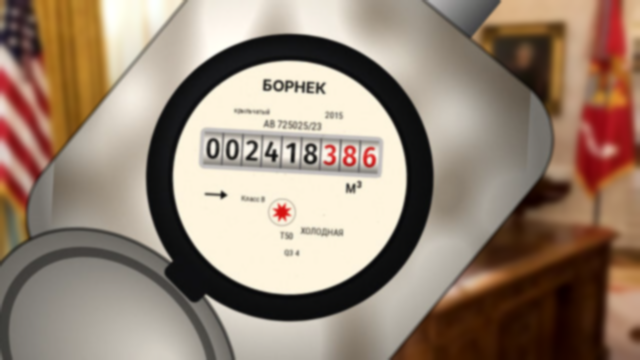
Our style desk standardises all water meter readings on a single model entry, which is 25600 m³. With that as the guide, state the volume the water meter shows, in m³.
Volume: 2418.386 m³
